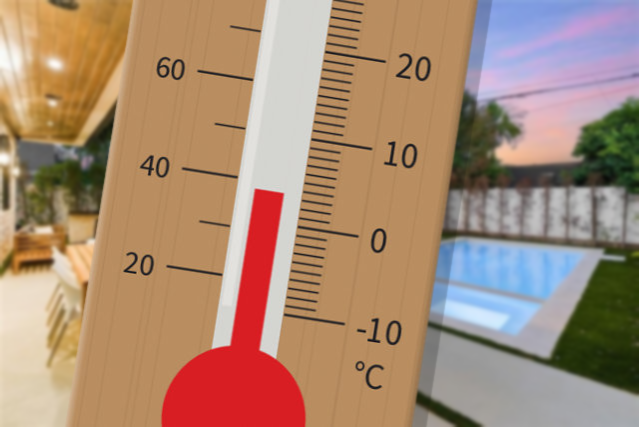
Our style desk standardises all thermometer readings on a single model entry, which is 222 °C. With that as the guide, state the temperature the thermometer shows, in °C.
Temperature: 3.5 °C
